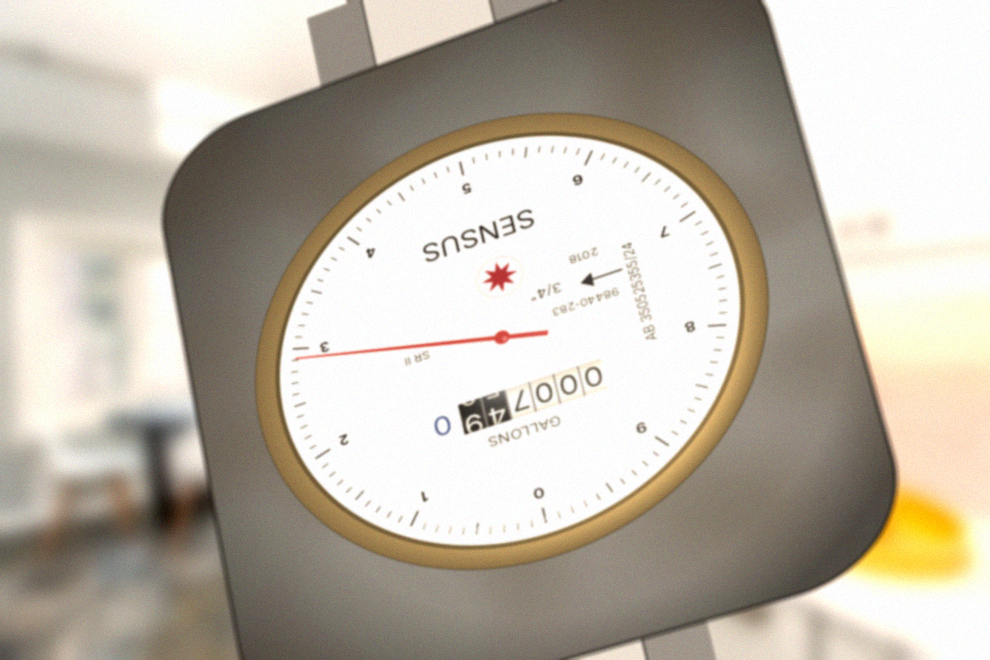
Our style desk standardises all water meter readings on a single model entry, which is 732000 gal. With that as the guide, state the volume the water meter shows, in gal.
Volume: 7492.9 gal
